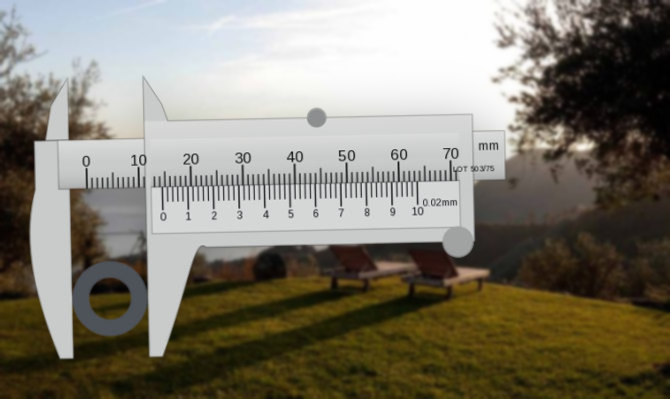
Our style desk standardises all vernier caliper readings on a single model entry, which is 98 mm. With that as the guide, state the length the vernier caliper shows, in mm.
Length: 14.5 mm
